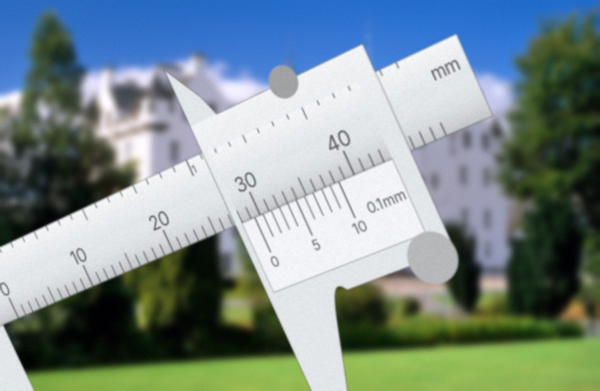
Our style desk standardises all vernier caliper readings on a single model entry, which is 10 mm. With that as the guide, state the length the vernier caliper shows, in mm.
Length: 29.4 mm
